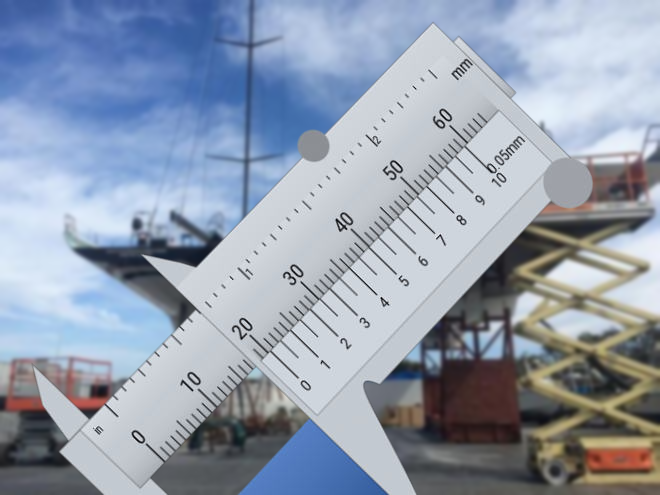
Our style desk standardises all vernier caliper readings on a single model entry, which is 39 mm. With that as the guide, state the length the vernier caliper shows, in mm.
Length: 20.4 mm
